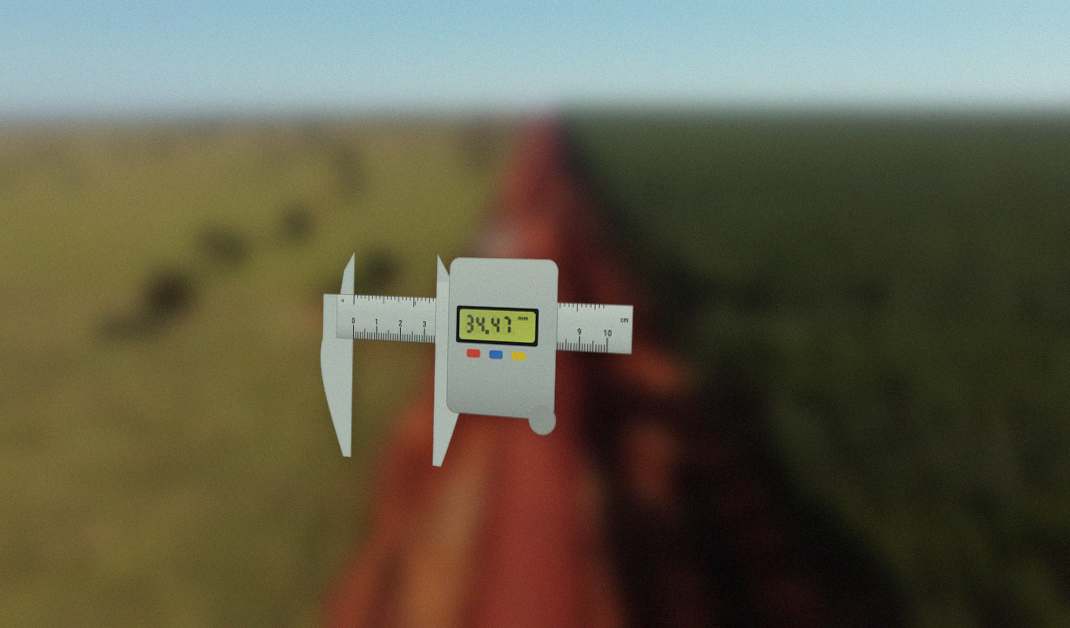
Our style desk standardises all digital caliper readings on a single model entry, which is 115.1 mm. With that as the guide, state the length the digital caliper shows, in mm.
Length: 34.47 mm
